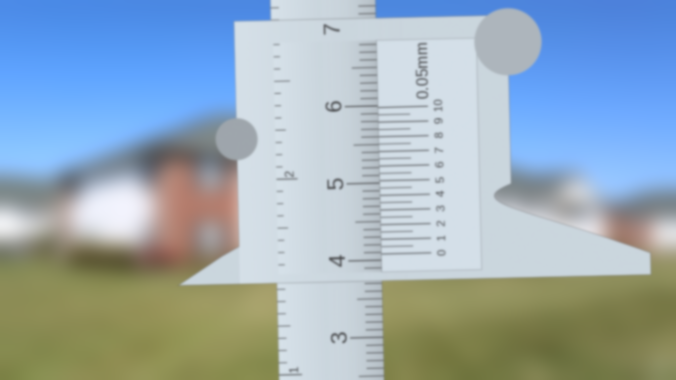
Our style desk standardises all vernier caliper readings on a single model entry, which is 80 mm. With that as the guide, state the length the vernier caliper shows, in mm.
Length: 40.8 mm
